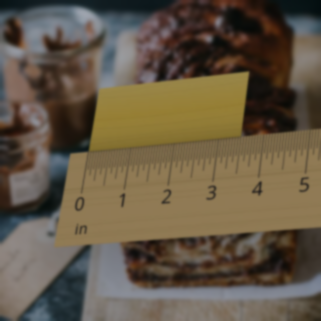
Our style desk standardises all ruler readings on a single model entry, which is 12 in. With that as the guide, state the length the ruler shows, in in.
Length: 3.5 in
